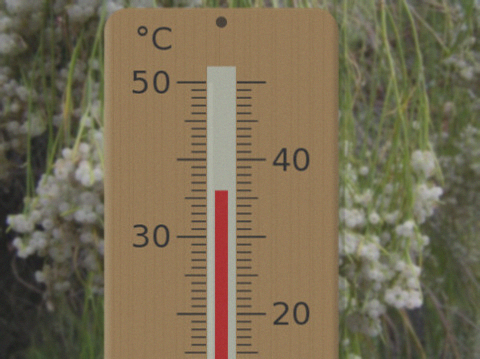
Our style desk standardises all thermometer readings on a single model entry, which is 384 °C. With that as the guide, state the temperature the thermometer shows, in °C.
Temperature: 36 °C
